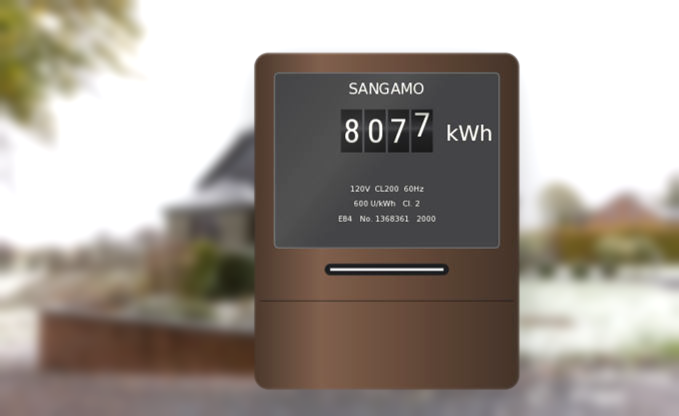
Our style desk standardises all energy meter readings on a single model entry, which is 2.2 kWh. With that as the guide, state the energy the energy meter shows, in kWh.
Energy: 8077 kWh
